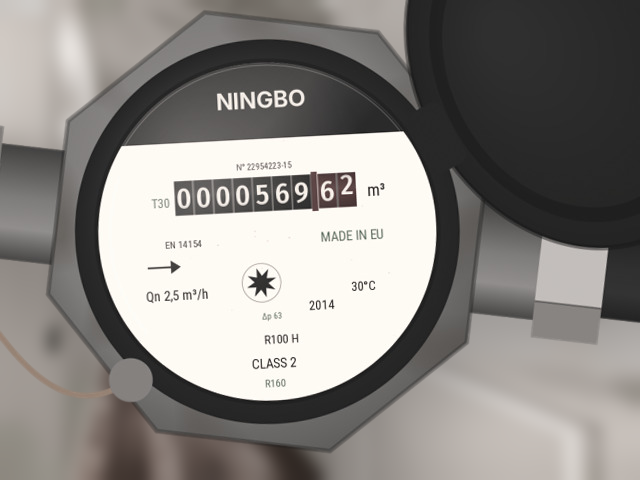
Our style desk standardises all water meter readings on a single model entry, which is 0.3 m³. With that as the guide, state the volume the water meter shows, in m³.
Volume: 569.62 m³
